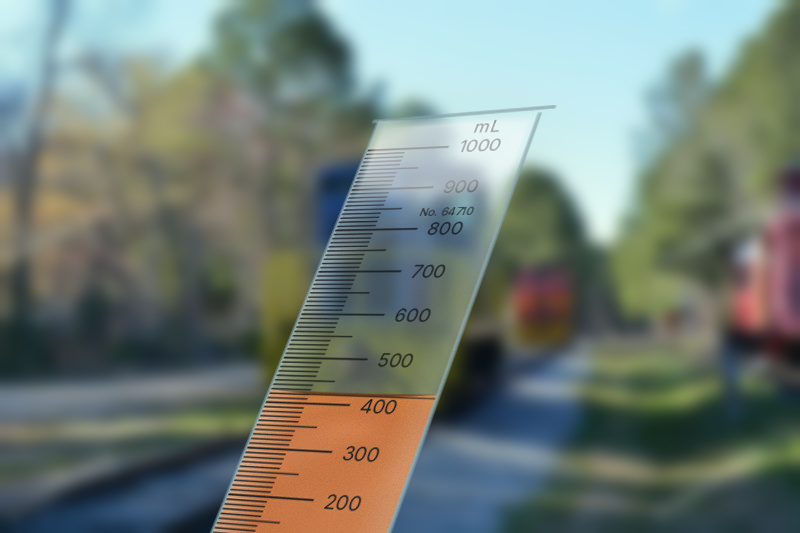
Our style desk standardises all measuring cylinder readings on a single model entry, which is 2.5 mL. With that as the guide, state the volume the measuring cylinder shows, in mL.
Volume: 420 mL
